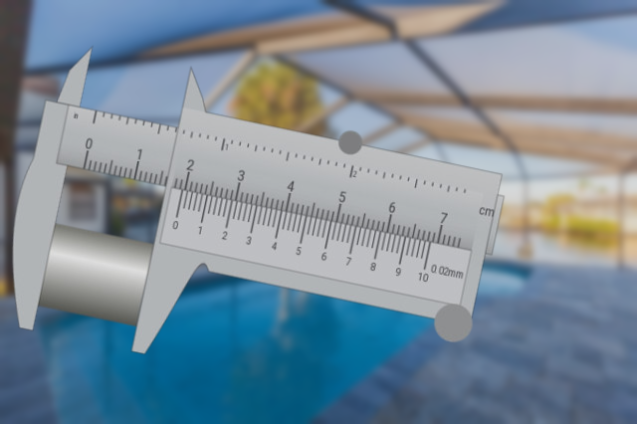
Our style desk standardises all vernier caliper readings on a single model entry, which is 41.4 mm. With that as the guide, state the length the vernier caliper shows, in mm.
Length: 19.5 mm
